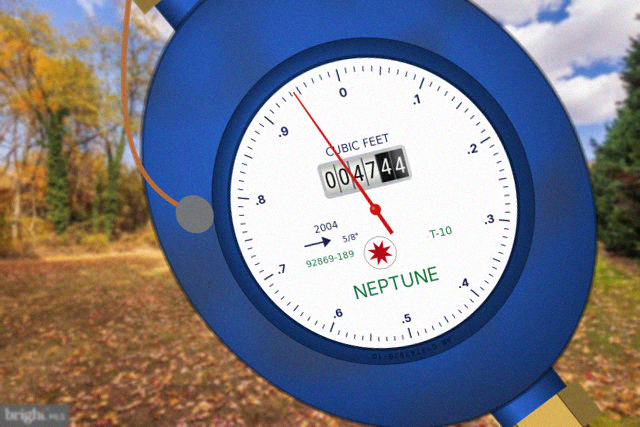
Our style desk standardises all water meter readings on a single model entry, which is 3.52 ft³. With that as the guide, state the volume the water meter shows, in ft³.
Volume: 4743.94 ft³
